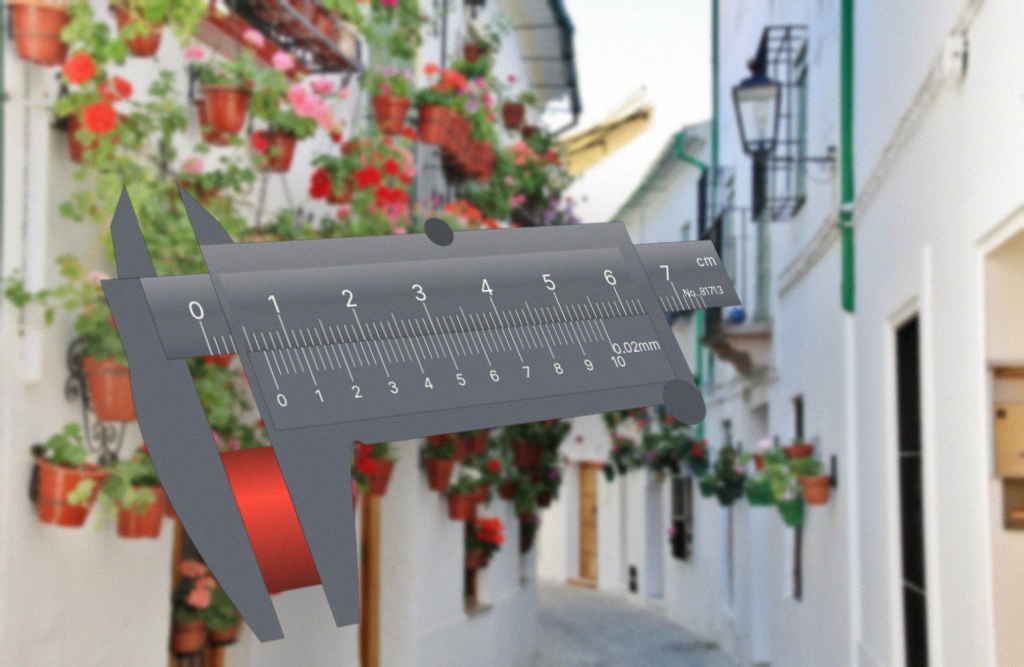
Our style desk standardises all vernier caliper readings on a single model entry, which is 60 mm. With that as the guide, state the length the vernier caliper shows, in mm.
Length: 6.5 mm
